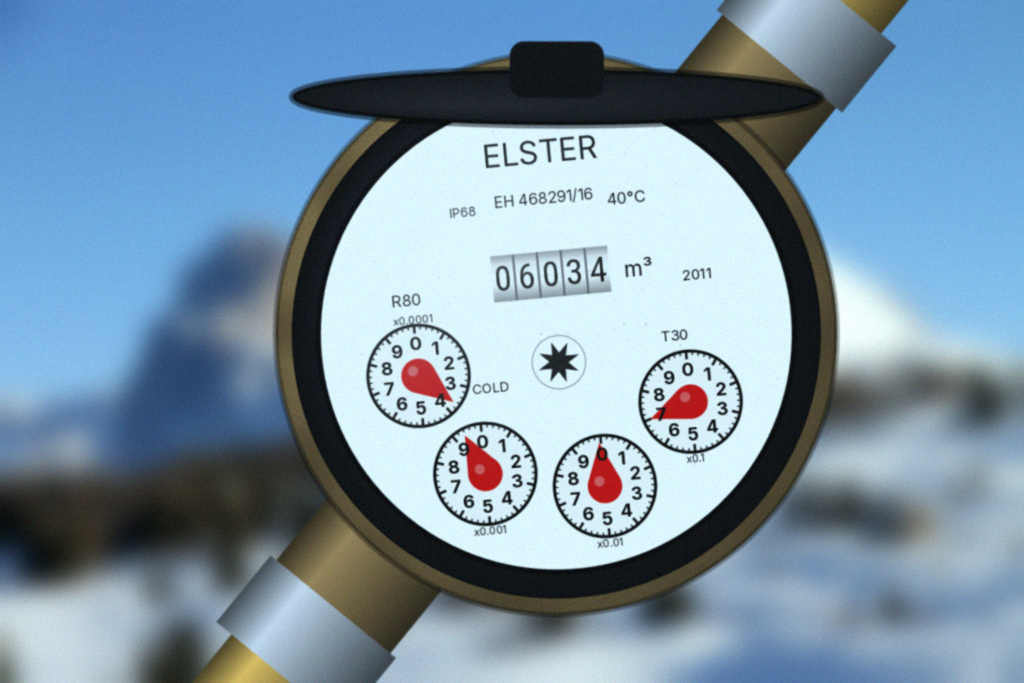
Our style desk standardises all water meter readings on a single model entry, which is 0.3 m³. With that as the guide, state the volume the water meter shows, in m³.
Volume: 6034.6993 m³
